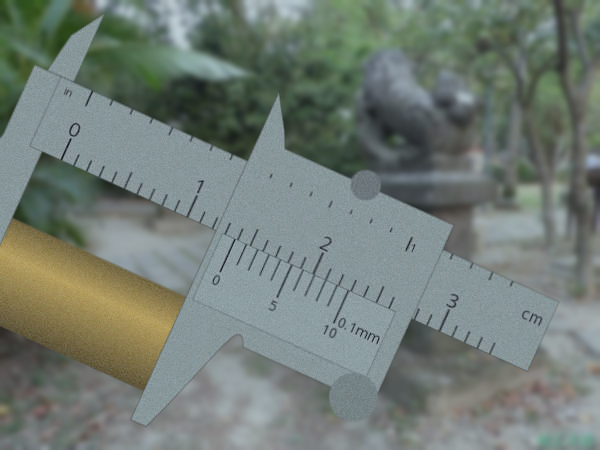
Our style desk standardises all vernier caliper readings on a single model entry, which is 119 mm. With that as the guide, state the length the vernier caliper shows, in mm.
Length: 13.8 mm
